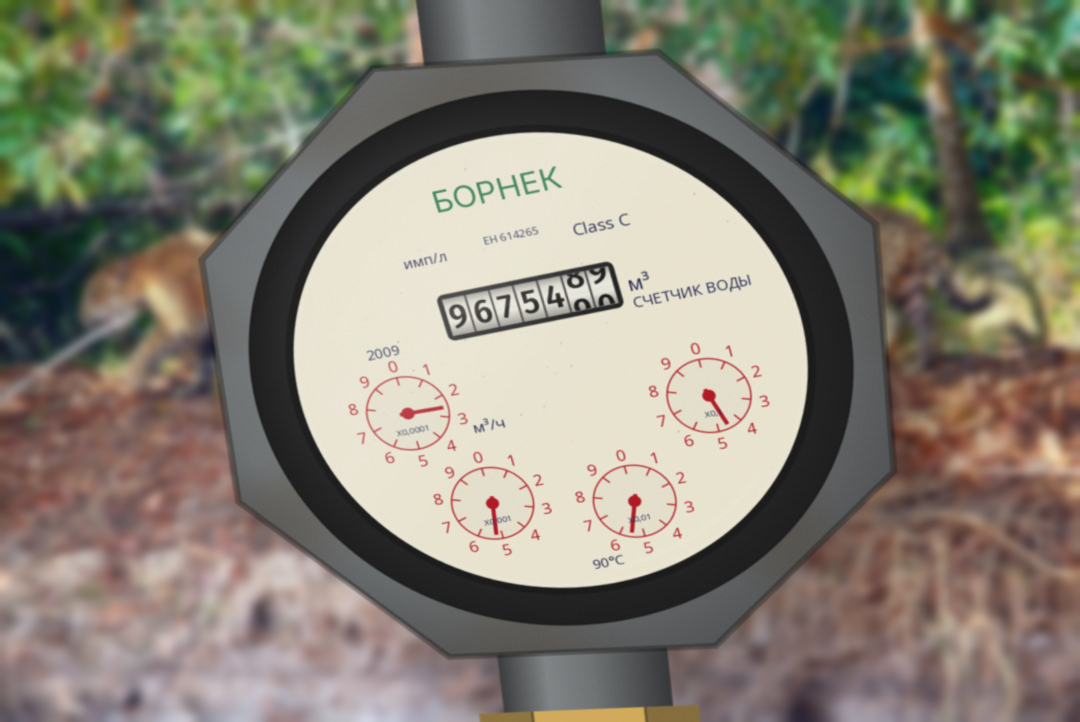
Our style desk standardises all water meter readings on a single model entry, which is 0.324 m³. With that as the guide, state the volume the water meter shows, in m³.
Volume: 9675489.4552 m³
